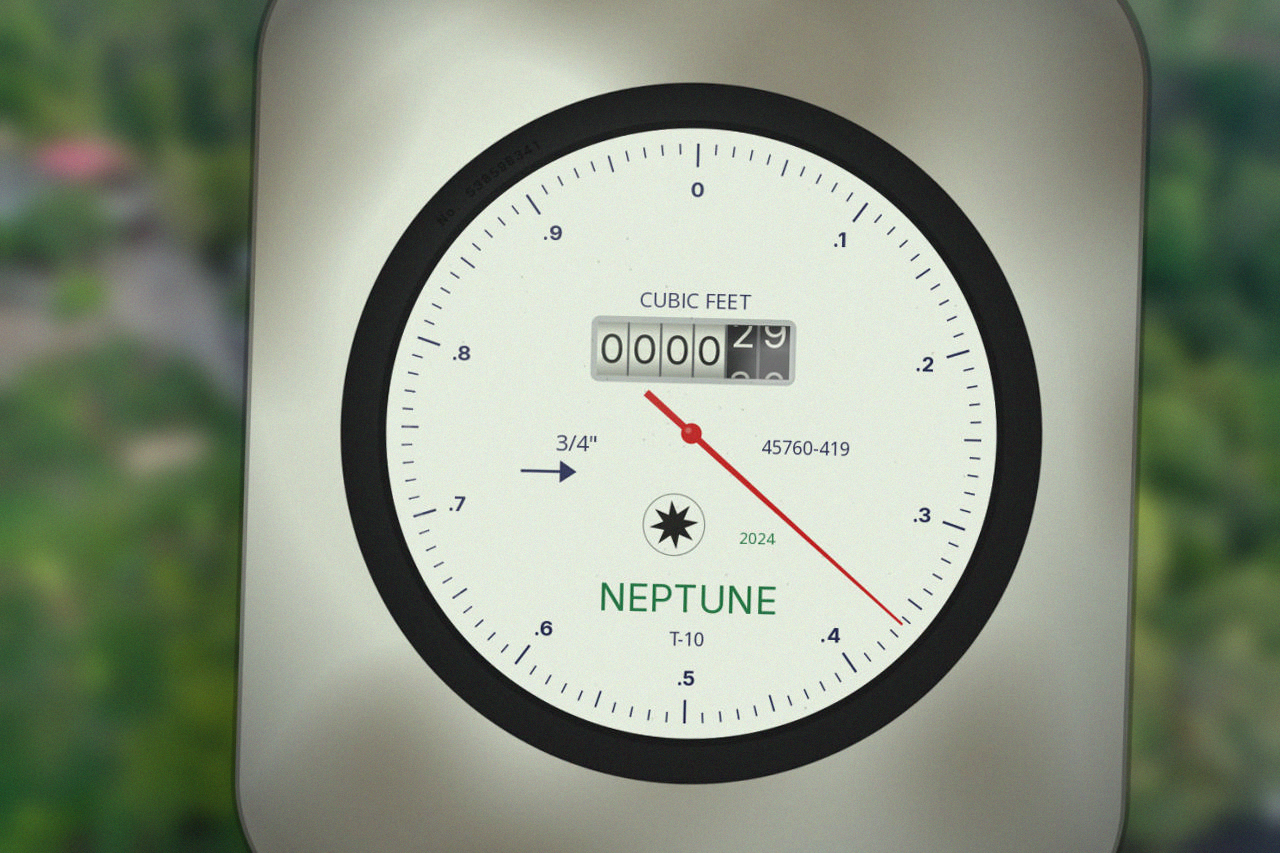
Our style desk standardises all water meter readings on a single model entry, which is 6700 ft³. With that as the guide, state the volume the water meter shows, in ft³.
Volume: 29.36 ft³
